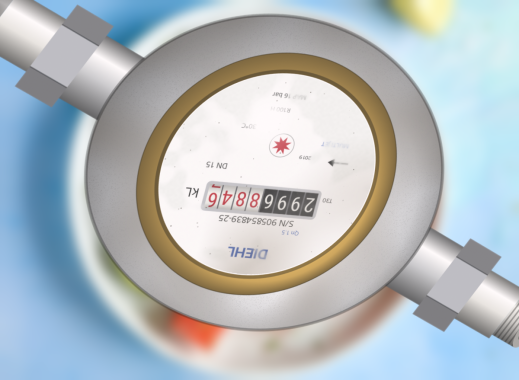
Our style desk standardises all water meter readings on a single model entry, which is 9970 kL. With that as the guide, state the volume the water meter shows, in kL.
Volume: 2996.8846 kL
